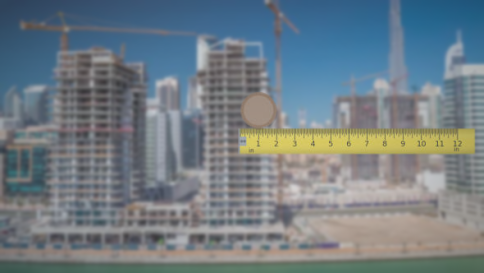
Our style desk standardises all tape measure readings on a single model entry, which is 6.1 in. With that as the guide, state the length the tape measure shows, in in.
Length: 2 in
